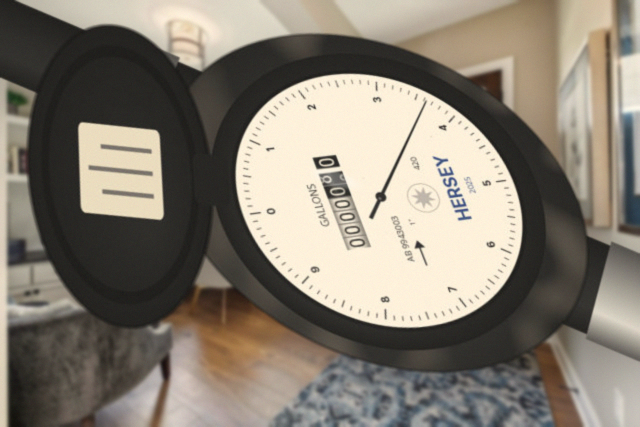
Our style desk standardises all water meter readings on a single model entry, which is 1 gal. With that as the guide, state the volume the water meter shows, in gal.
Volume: 83.6 gal
